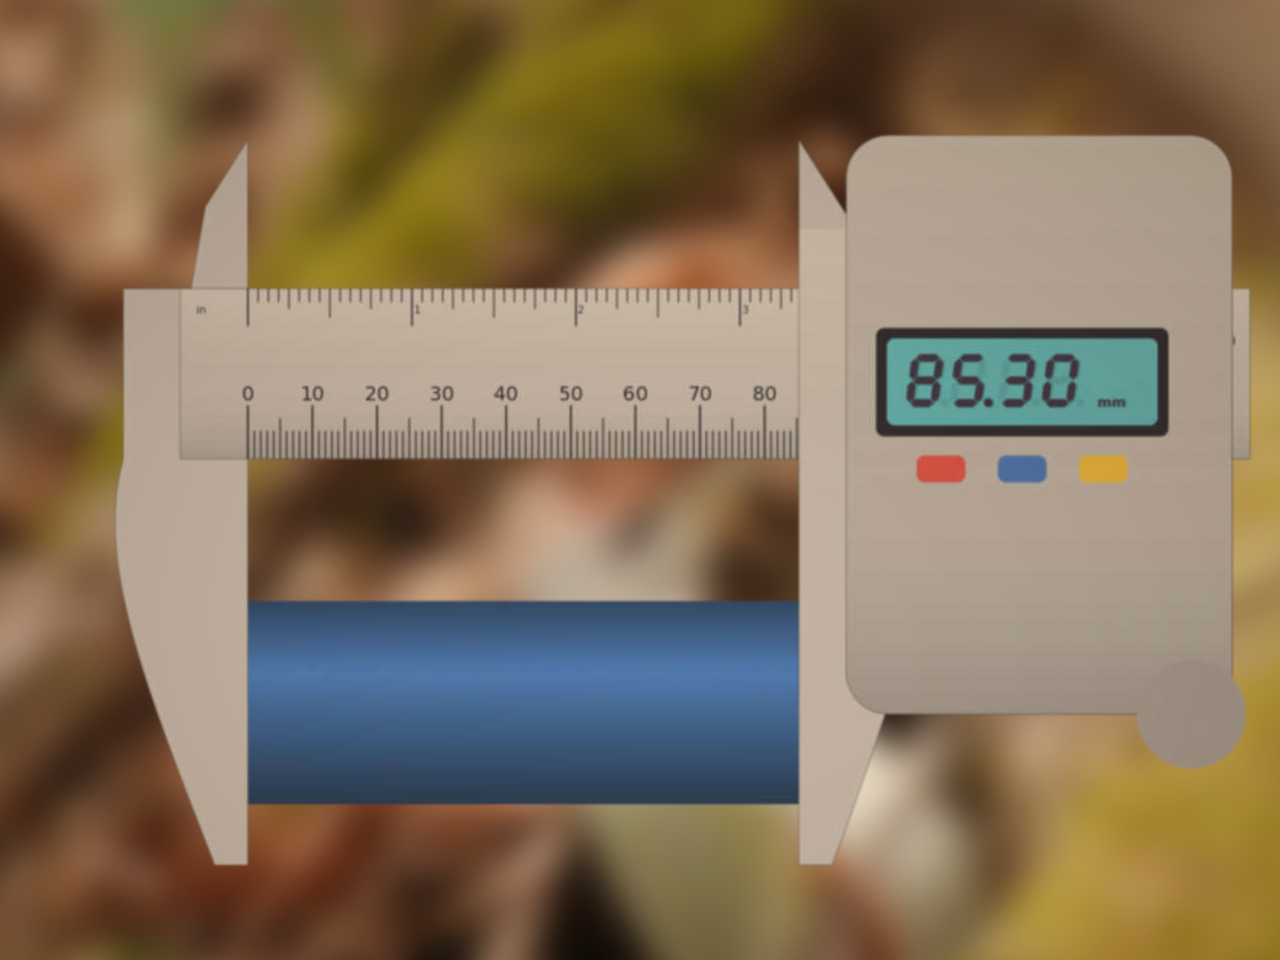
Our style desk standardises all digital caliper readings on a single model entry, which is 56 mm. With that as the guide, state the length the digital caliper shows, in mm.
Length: 85.30 mm
